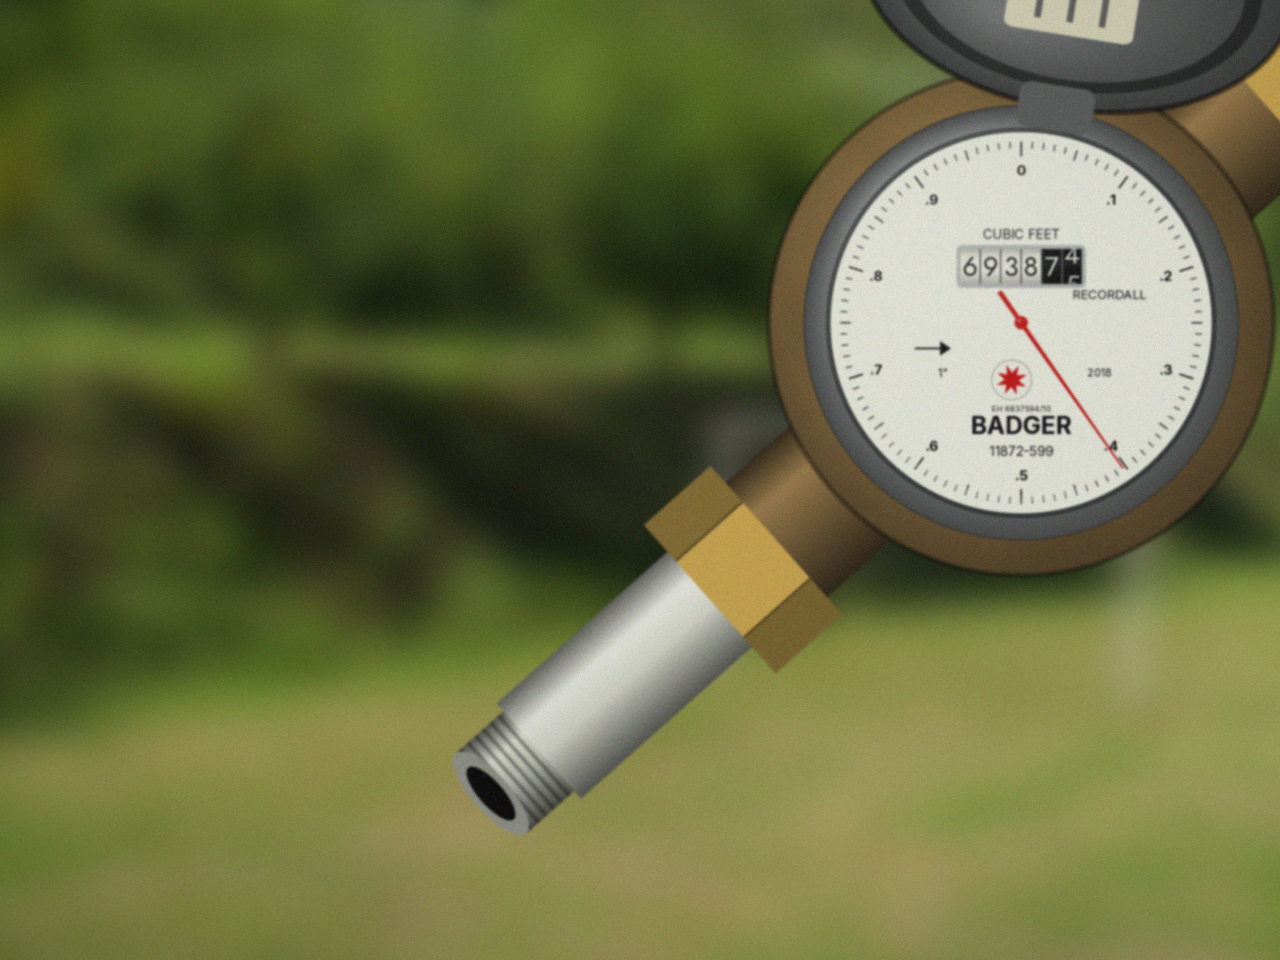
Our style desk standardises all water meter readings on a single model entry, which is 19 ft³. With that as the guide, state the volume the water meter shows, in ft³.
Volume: 693874.40 ft³
